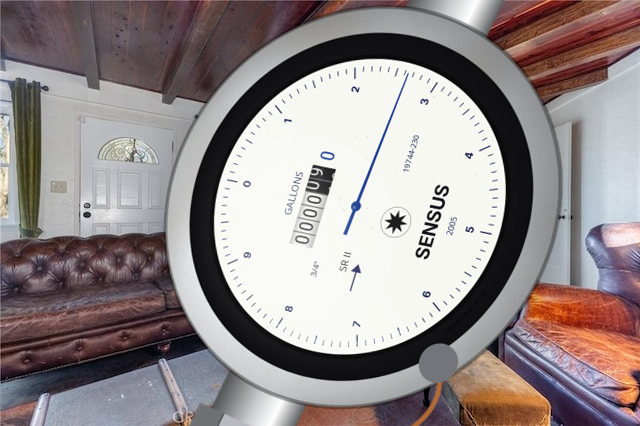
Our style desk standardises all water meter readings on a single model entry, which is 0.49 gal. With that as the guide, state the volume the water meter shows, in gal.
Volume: 92.6 gal
